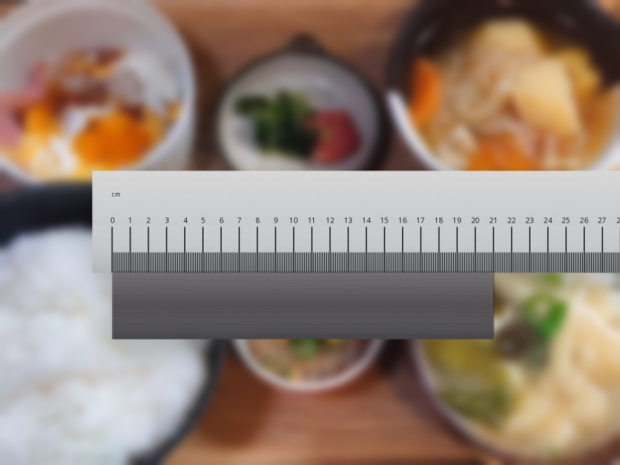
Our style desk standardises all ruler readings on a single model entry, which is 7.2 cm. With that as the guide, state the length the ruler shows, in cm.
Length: 21 cm
